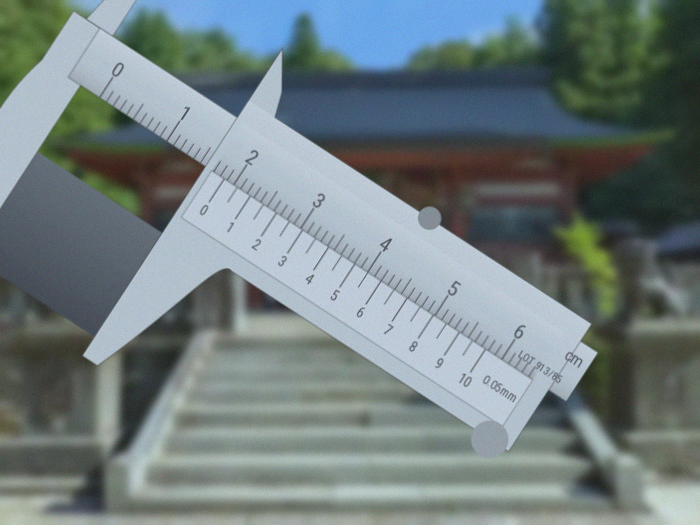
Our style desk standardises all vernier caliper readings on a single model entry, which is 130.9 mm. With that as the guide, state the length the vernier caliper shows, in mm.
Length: 18.6 mm
